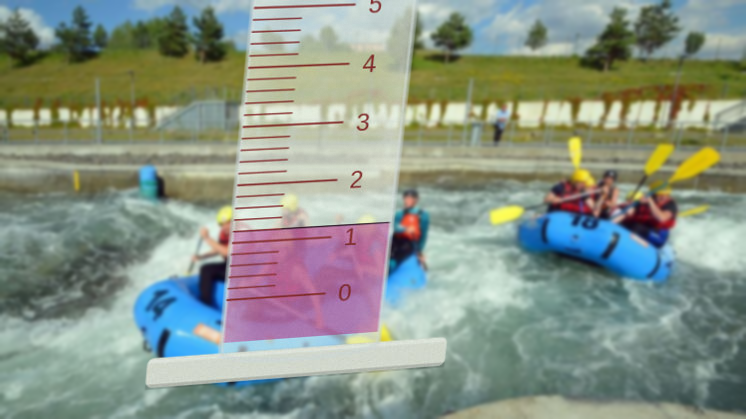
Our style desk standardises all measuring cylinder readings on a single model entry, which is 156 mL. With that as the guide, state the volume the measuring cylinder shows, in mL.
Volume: 1.2 mL
